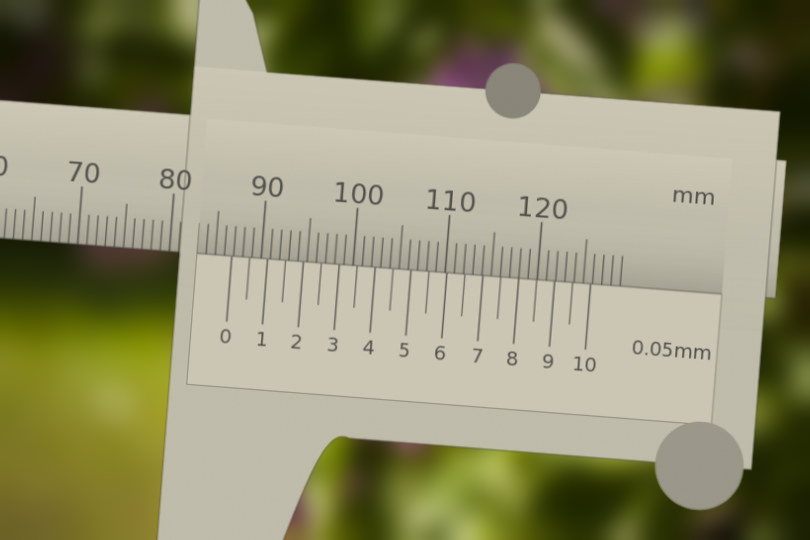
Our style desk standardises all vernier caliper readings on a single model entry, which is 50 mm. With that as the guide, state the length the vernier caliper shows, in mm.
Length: 86.8 mm
